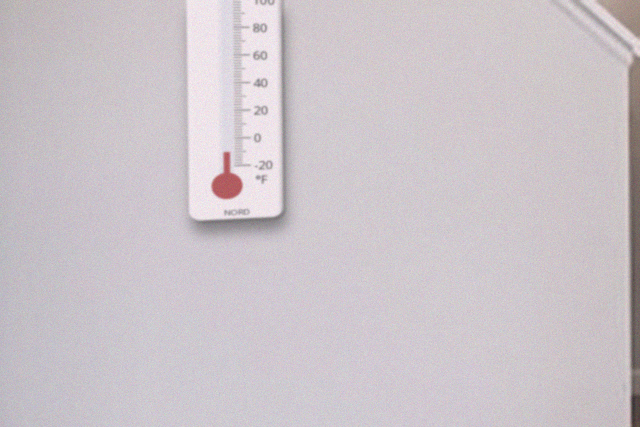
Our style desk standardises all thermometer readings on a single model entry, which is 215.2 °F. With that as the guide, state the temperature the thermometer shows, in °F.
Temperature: -10 °F
